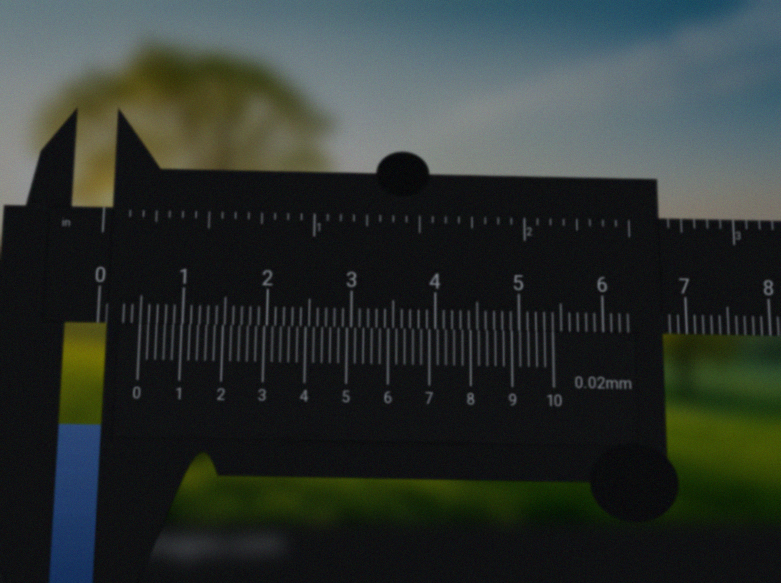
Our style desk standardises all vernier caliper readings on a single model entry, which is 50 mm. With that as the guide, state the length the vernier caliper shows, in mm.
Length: 5.0 mm
